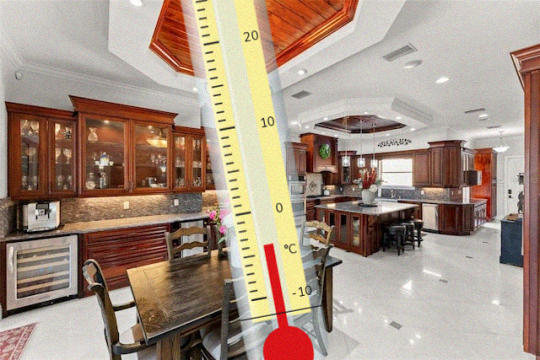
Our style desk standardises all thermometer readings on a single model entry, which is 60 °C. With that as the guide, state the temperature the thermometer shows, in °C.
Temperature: -4 °C
